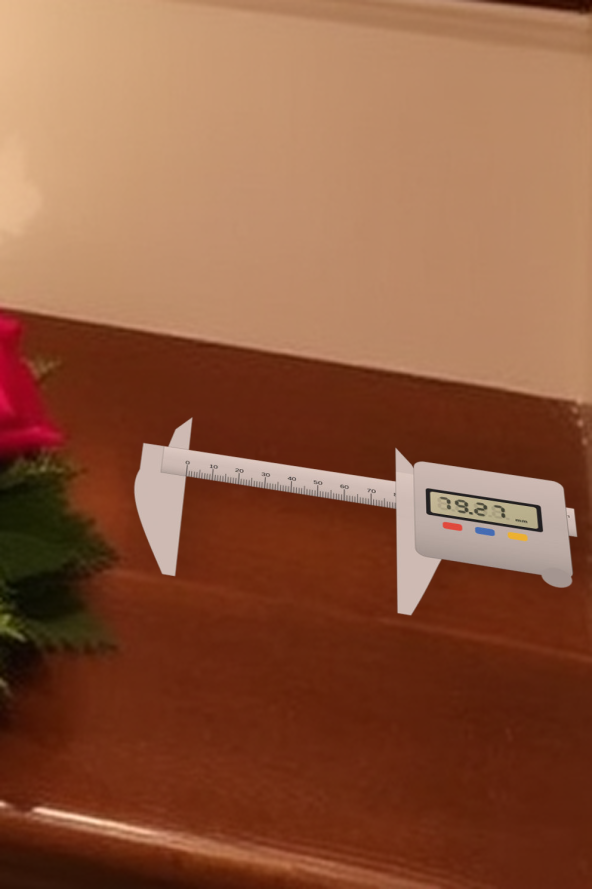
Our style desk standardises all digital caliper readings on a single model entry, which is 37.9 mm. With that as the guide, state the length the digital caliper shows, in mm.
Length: 79.27 mm
